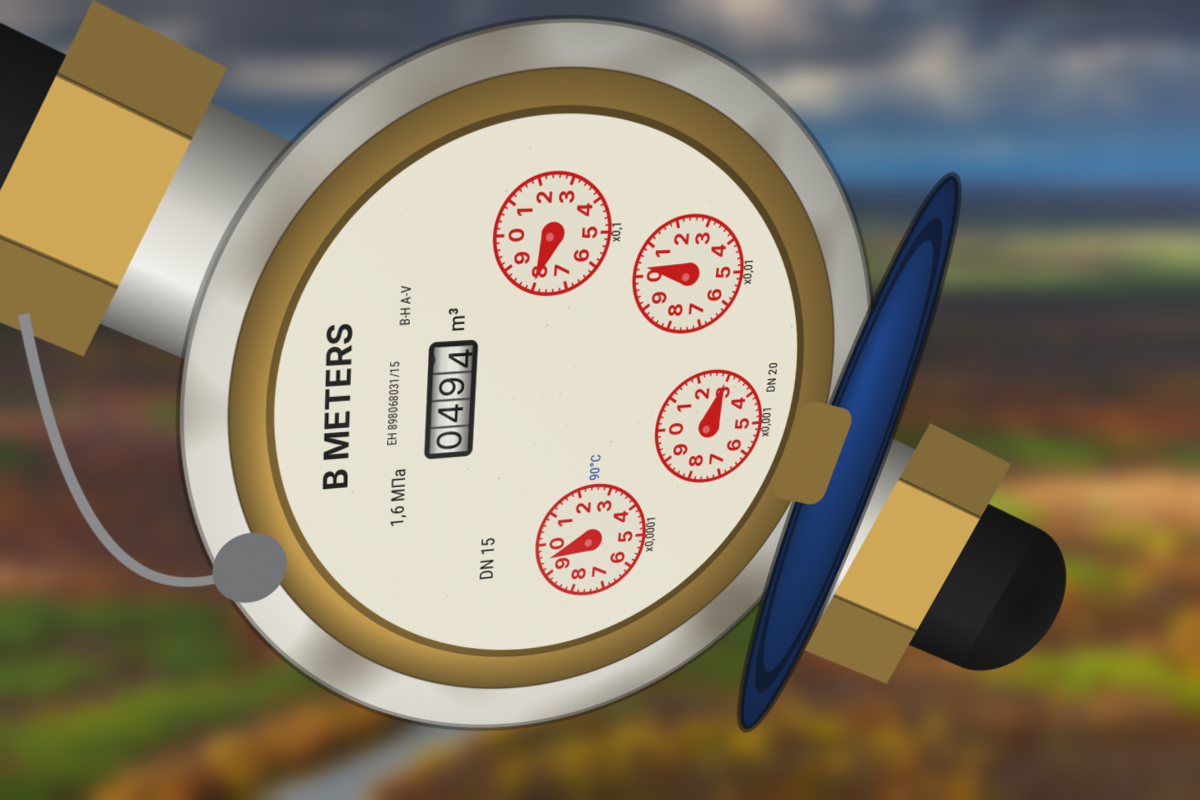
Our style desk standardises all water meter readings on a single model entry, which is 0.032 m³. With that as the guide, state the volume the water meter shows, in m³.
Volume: 493.8029 m³
